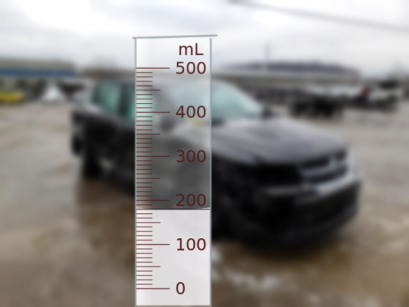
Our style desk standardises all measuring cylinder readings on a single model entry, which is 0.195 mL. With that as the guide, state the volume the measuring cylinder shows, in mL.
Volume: 180 mL
